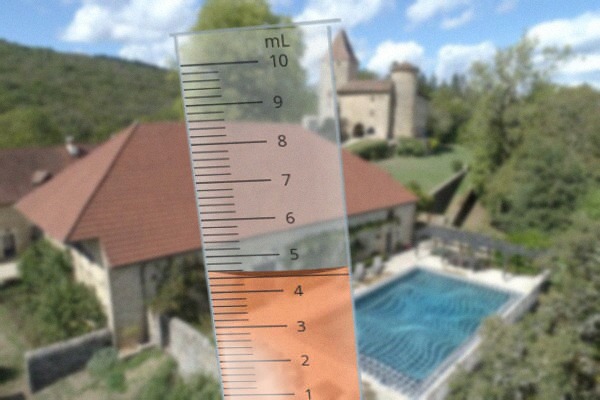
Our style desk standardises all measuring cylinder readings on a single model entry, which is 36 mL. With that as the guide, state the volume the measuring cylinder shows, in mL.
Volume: 4.4 mL
